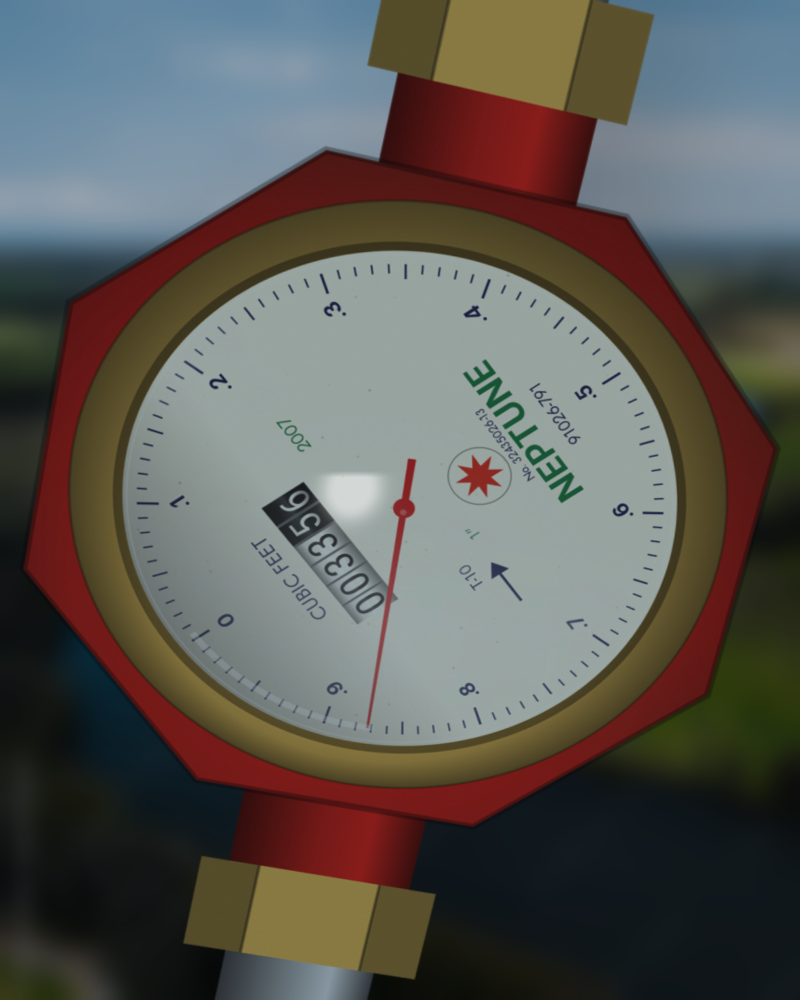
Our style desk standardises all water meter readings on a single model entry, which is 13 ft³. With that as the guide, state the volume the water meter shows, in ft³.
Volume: 3355.87 ft³
